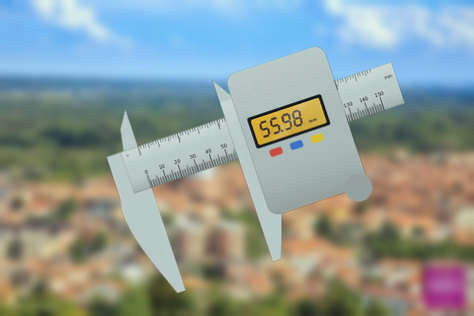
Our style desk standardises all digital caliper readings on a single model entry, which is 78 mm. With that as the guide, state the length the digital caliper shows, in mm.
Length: 55.98 mm
